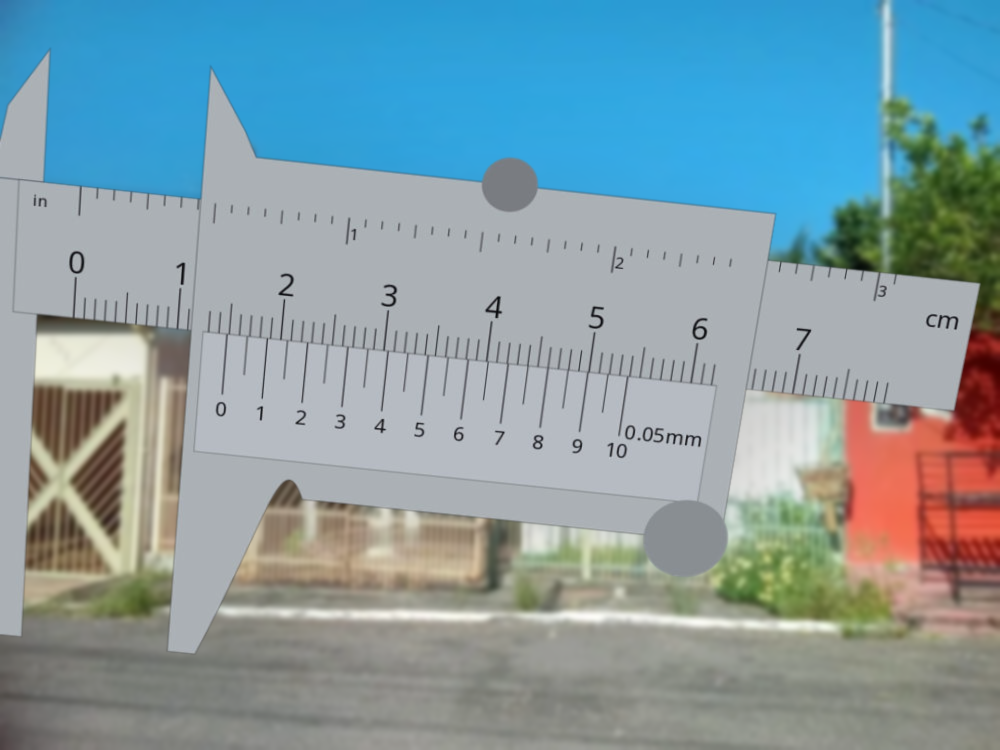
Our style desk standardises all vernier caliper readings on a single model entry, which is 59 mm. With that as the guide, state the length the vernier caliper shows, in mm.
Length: 14.8 mm
